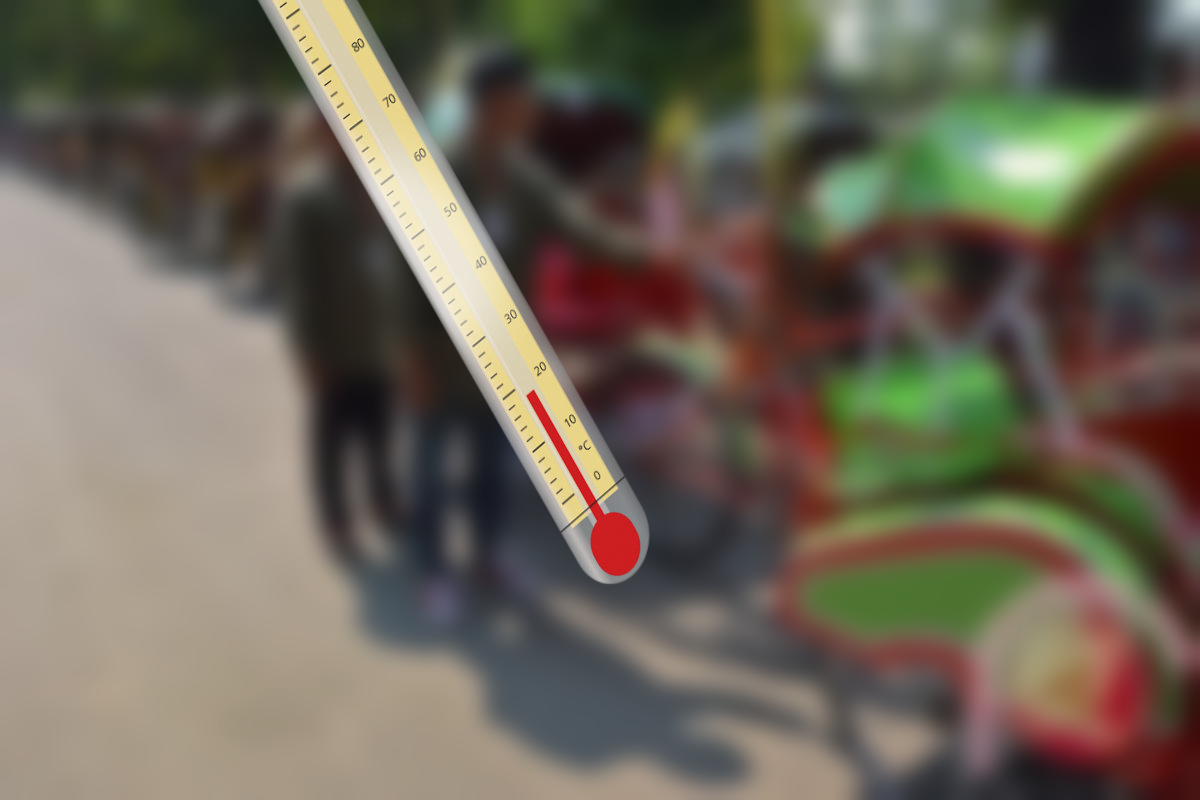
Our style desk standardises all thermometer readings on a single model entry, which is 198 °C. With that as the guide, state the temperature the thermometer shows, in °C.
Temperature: 18 °C
